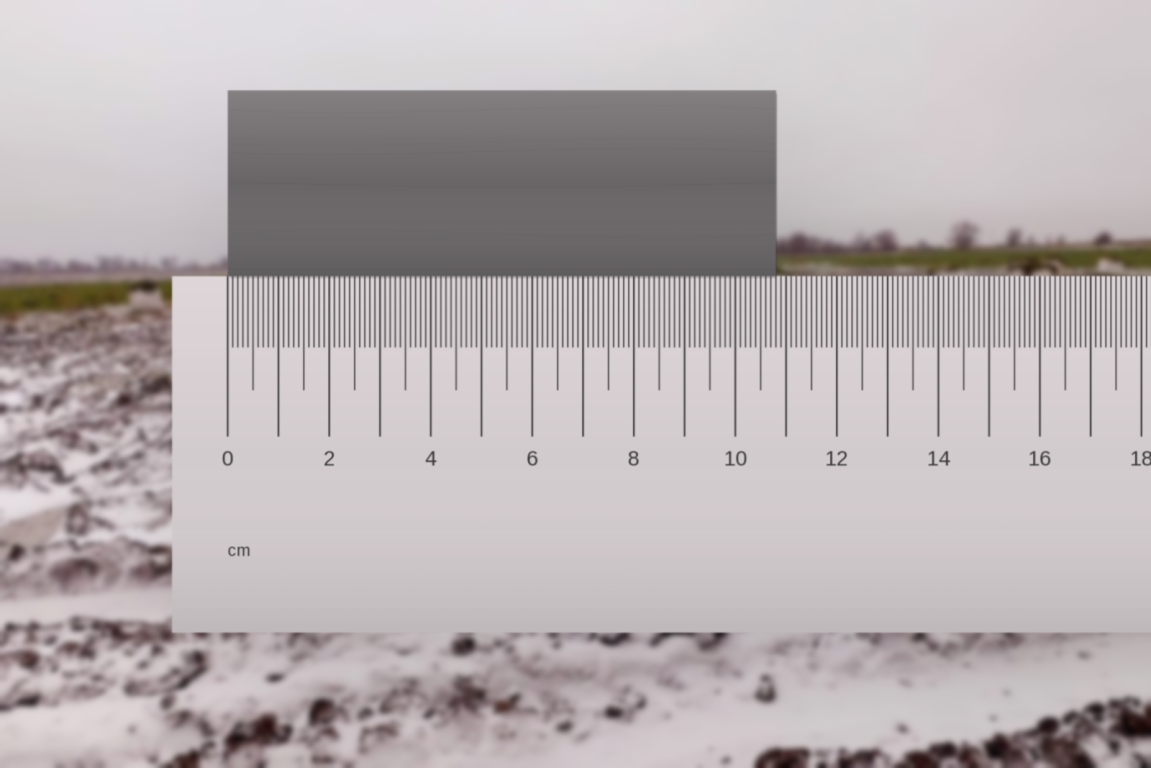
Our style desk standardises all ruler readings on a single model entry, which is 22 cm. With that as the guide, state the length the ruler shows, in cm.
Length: 10.8 cm
